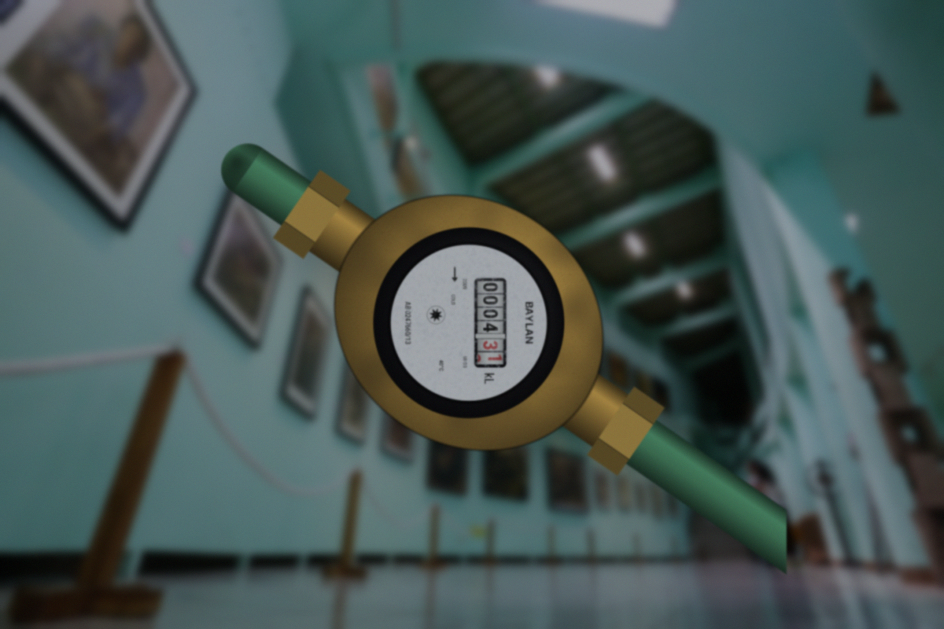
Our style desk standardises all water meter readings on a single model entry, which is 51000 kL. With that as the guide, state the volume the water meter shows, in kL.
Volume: 4.31 kL
